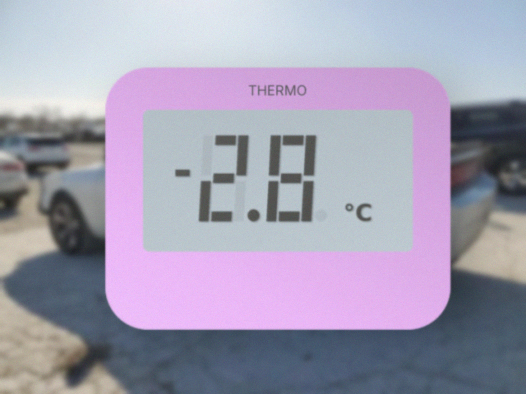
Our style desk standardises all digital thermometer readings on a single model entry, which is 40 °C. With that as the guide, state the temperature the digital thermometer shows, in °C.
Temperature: -2.8 °C
